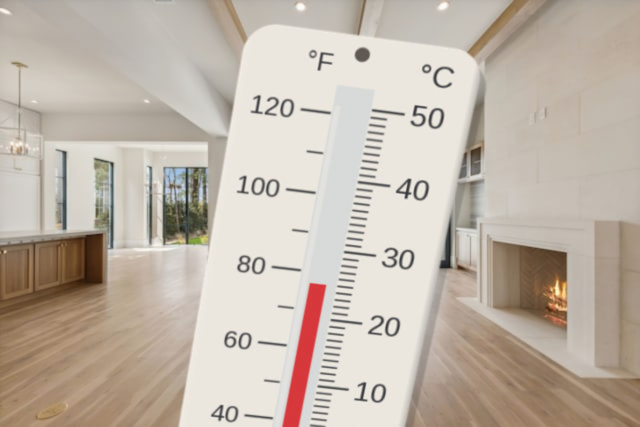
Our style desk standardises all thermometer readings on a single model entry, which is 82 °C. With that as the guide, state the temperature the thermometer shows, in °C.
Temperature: 25 °C
